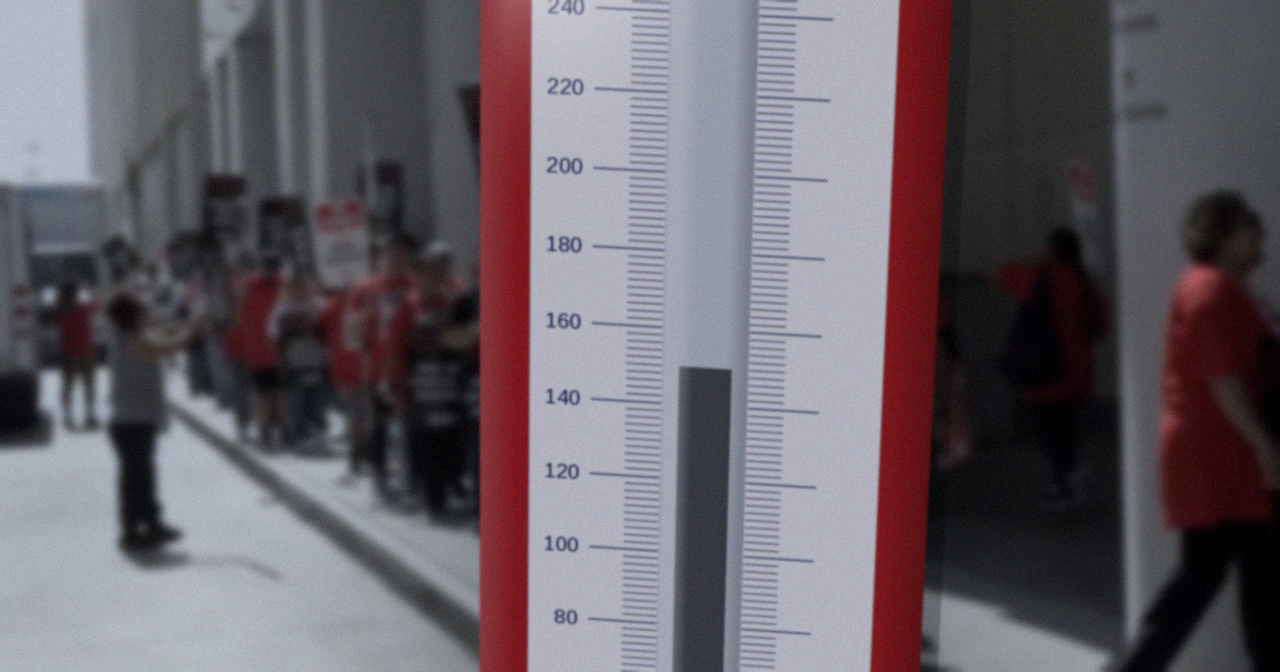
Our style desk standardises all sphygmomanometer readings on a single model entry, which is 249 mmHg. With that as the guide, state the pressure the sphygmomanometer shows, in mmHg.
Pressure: 150 mmHg
